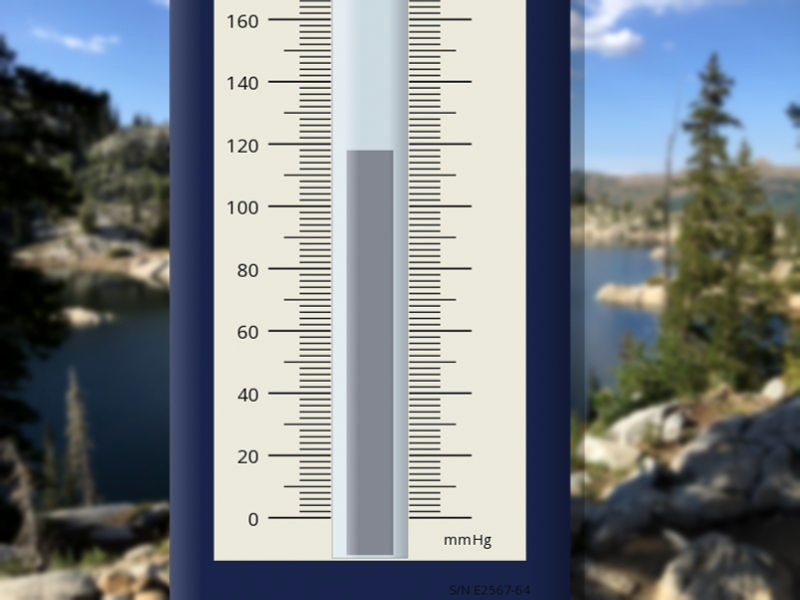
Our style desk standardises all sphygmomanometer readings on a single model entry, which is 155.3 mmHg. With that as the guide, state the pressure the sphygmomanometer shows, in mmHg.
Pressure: 118 mmHg
